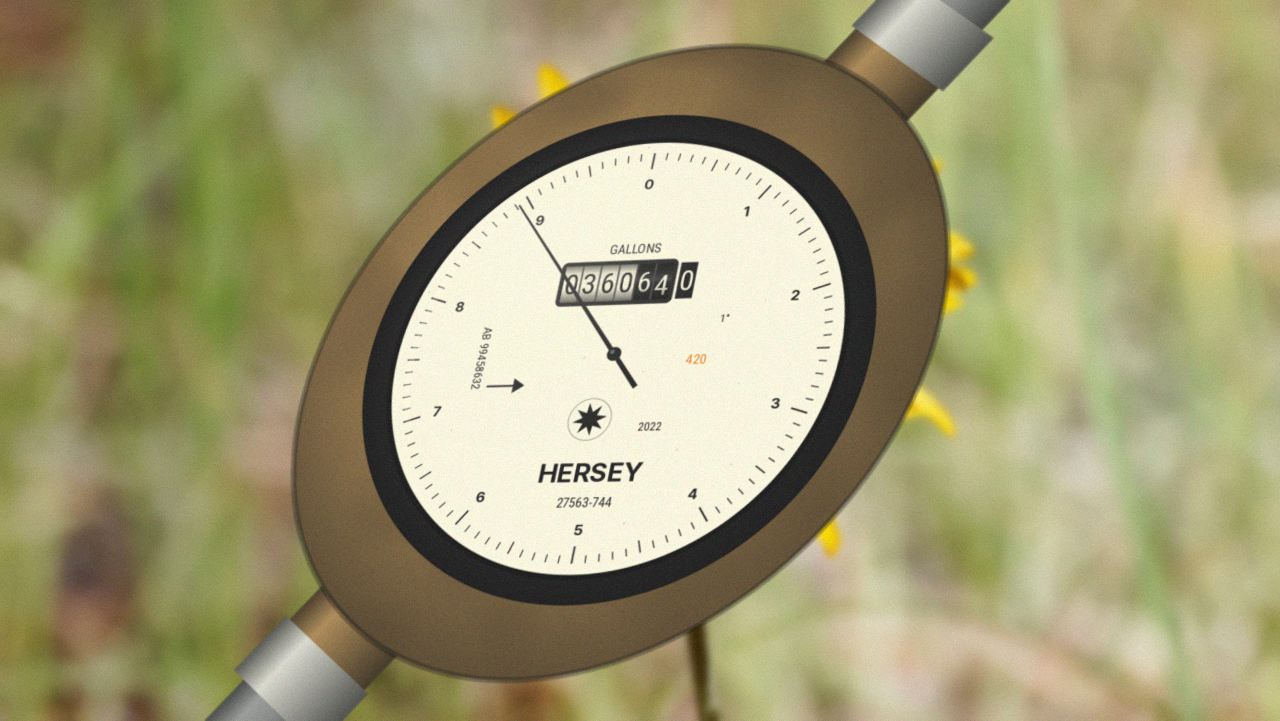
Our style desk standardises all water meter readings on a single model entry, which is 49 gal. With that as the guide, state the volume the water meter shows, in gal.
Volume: 360638.9 gal
